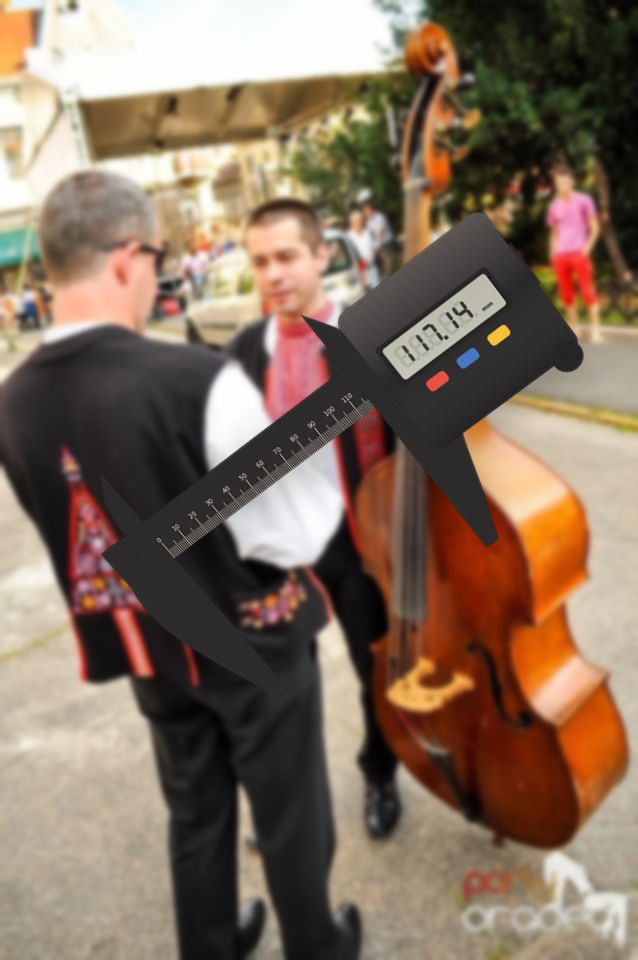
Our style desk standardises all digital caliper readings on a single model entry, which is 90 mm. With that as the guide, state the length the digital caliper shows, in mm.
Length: 117.14 mm
